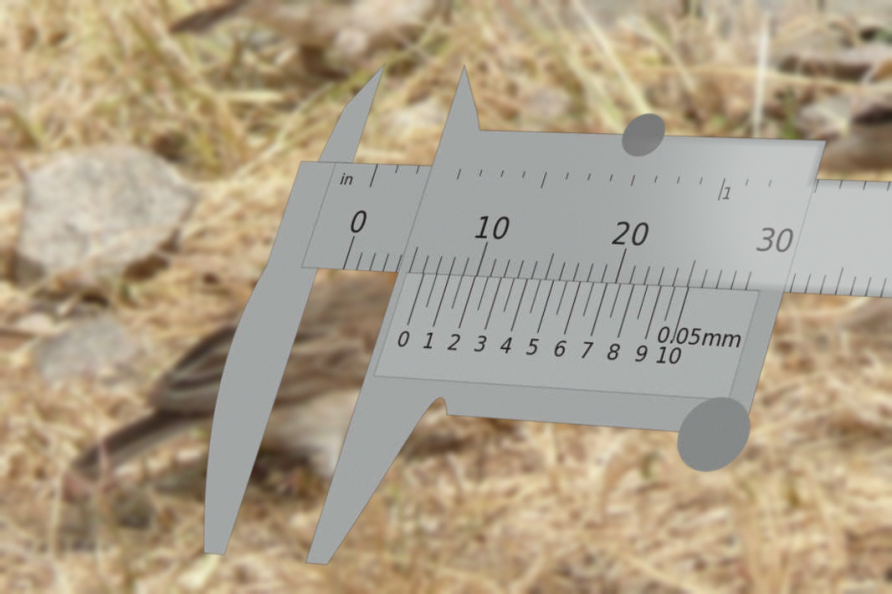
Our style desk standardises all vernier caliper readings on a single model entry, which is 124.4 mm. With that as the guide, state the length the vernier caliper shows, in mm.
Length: 6.1 mm
